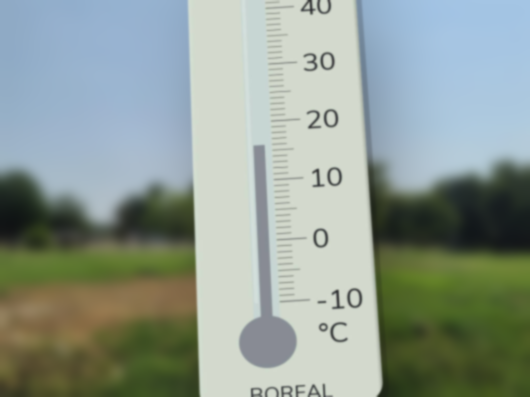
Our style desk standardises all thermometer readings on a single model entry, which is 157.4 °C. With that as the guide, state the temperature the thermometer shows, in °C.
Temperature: 16 °C
